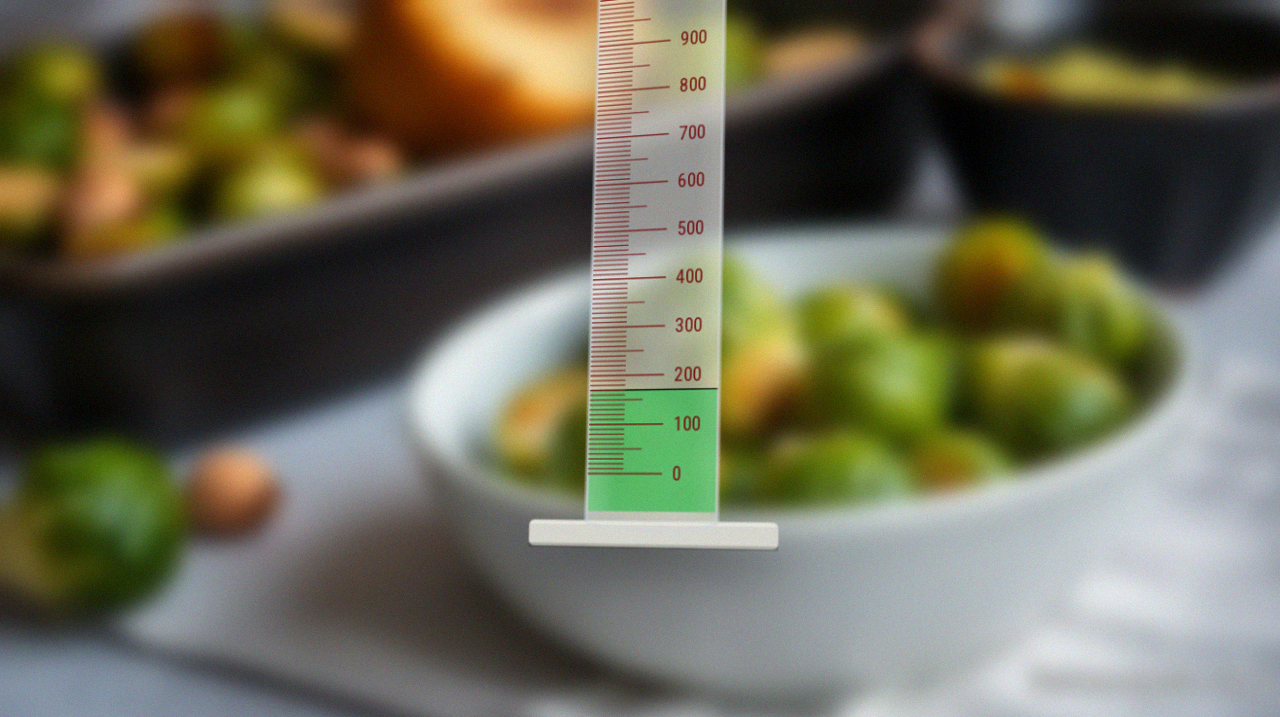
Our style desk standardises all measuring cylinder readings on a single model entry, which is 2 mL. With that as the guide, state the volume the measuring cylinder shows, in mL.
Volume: 170 mL
